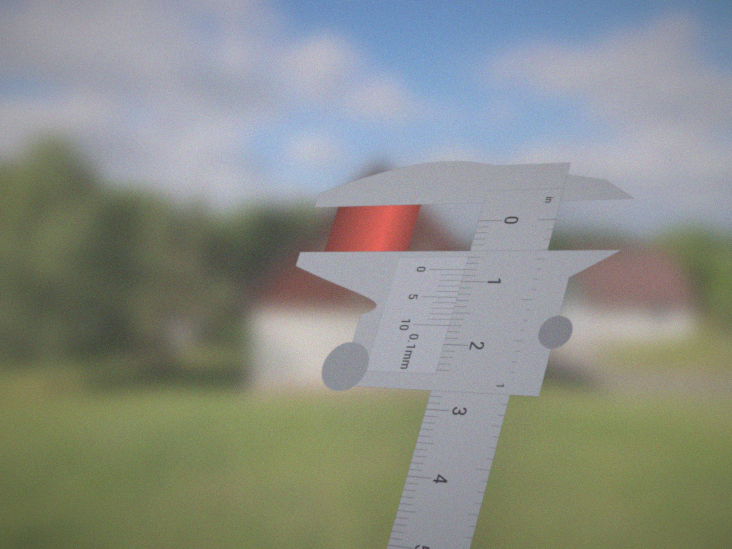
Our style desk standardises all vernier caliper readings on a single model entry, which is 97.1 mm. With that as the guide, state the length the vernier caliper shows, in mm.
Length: 8.0 mm
